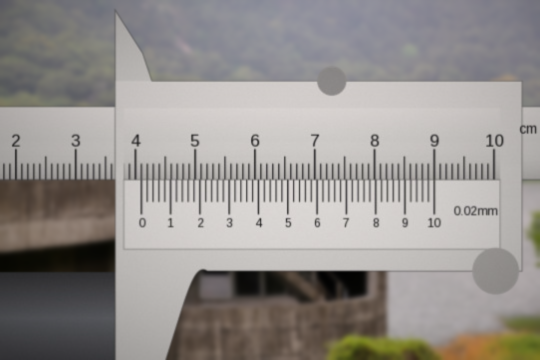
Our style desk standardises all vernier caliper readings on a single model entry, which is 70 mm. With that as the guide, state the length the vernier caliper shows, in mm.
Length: 41.0 mm
